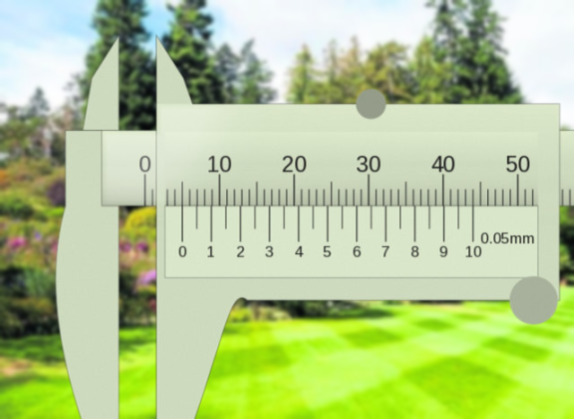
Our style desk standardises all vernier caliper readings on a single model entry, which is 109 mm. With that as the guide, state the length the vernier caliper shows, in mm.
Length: 5.0 mm
